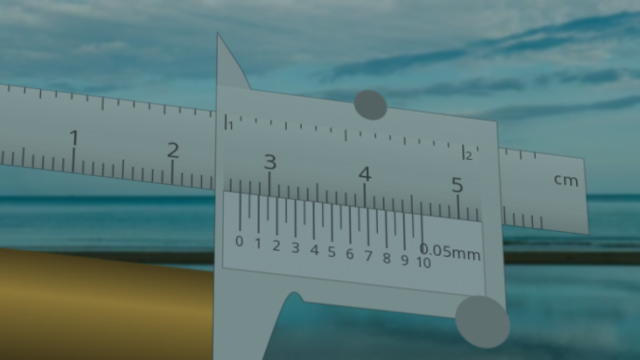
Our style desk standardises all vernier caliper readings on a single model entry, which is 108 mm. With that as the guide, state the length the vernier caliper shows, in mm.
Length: 27.0 mm
